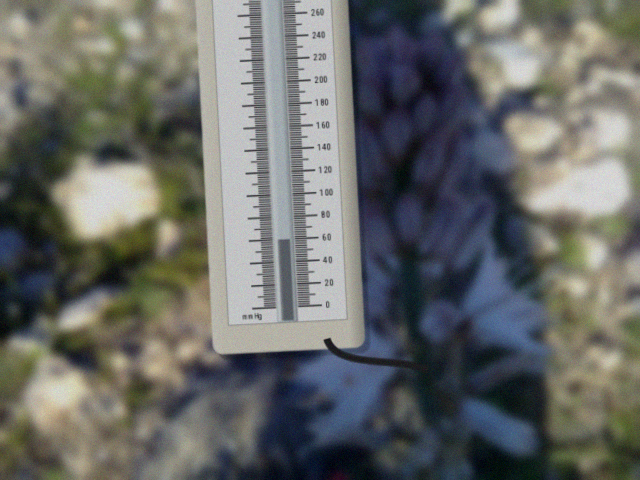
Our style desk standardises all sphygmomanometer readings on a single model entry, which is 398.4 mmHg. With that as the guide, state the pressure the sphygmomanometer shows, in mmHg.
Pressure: 60 mmHg
